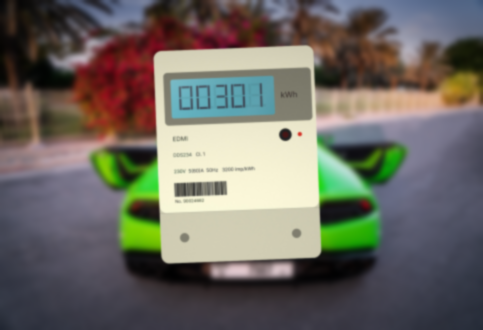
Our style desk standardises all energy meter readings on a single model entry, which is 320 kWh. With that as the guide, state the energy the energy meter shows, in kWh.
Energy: 301 kWh
